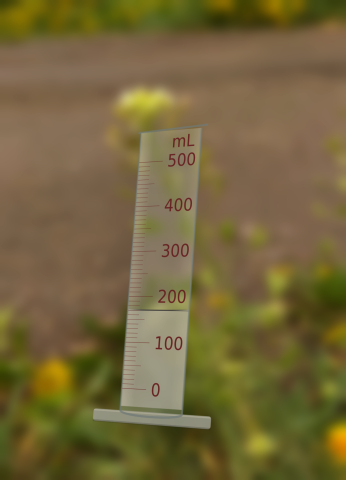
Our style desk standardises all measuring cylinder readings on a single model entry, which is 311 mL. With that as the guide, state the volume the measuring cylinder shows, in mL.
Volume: 170 mL
